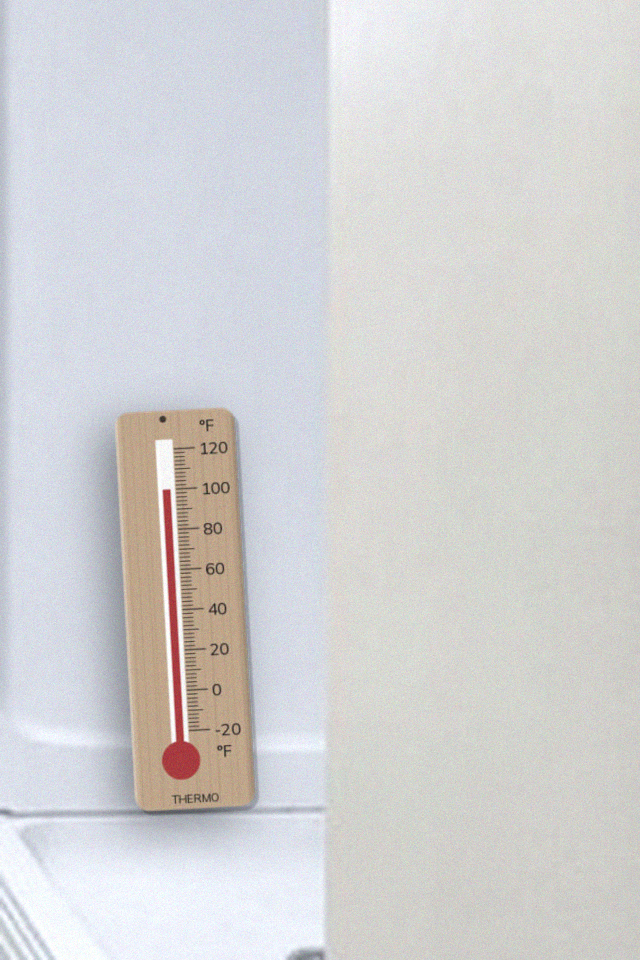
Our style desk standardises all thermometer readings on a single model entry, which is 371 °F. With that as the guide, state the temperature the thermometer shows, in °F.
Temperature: 100 °F
